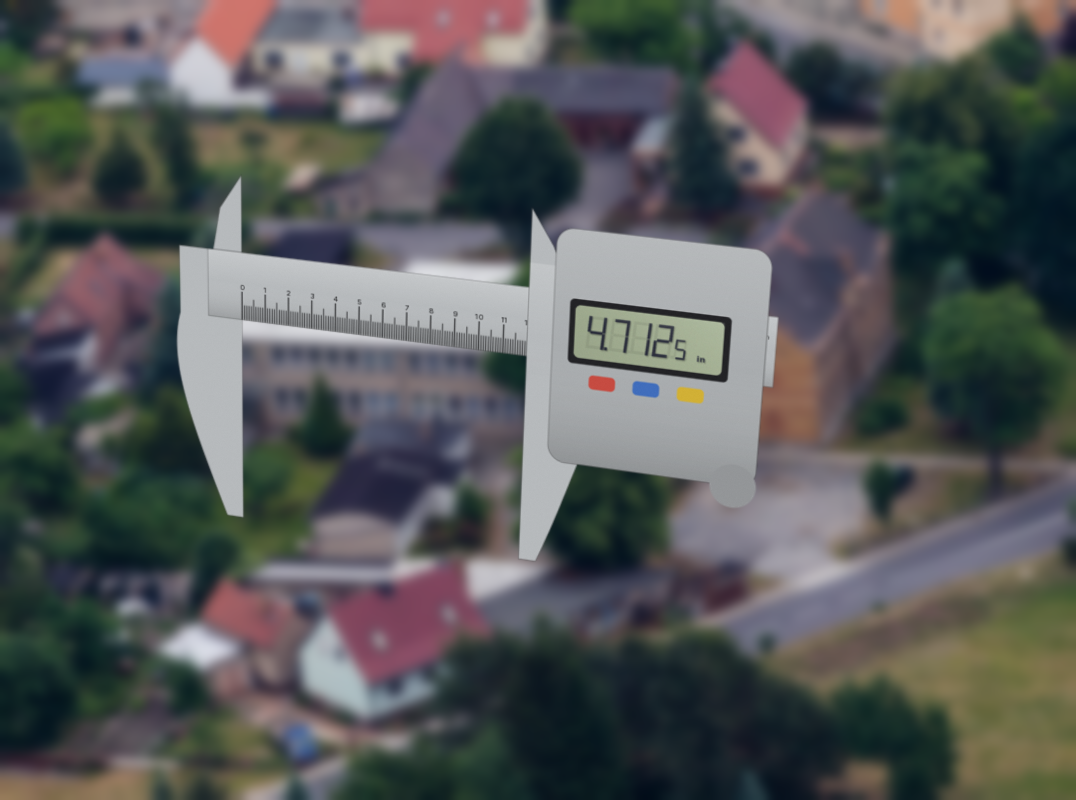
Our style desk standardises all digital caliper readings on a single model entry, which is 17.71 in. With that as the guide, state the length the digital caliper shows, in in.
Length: 4.7125 in
